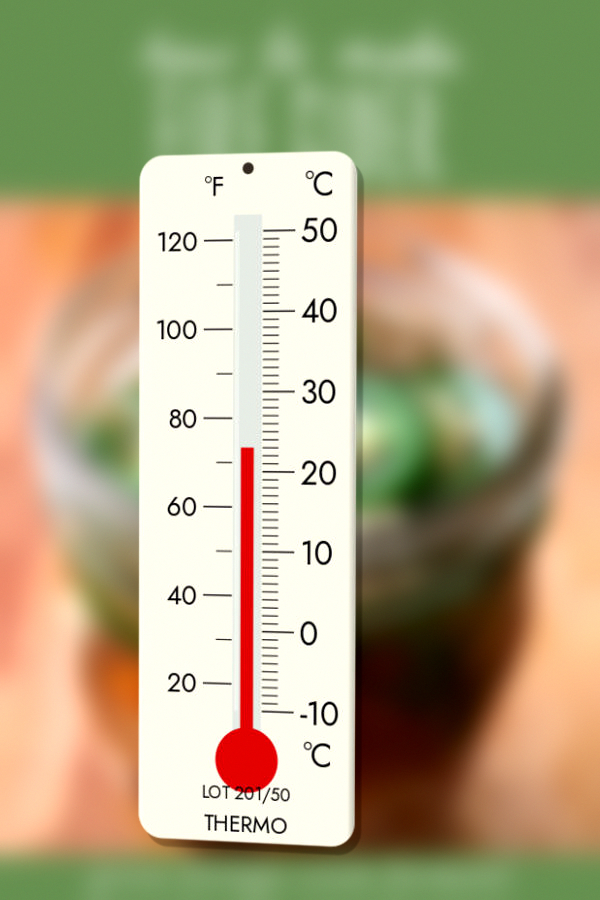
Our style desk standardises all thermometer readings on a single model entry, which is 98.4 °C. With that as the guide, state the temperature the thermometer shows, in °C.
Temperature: 23 °C
